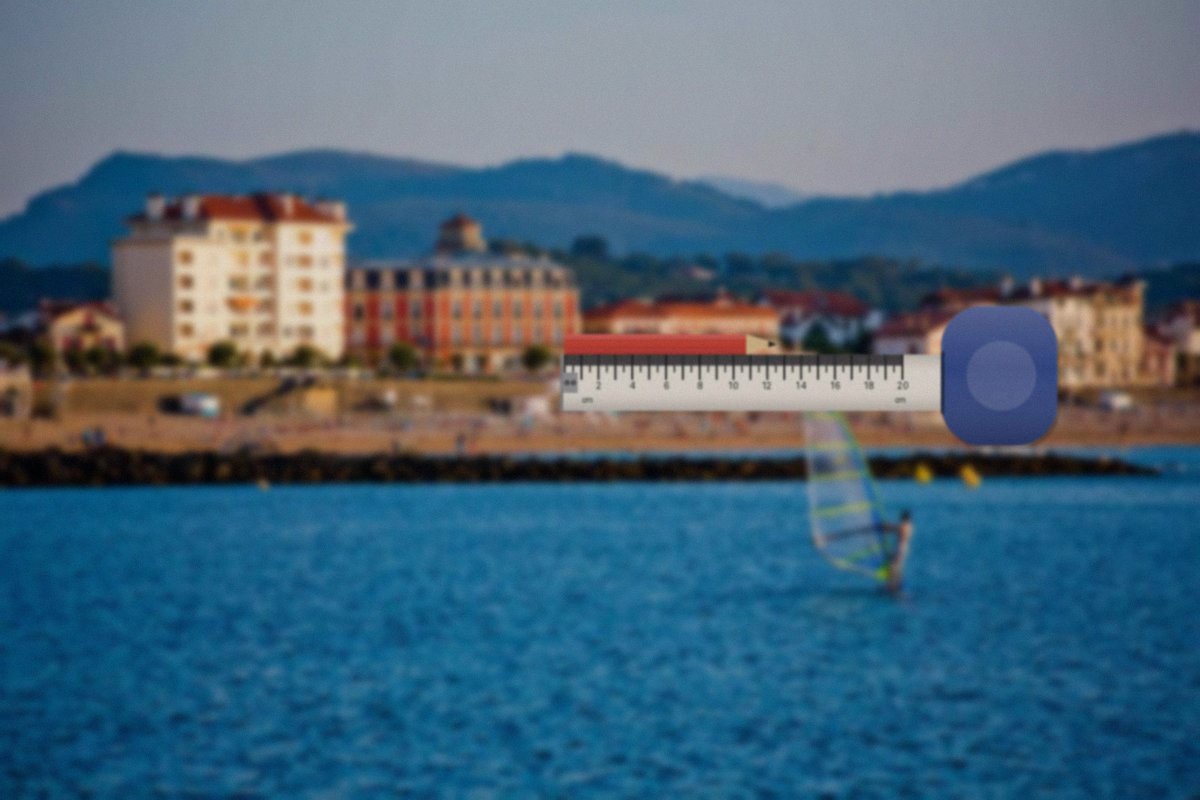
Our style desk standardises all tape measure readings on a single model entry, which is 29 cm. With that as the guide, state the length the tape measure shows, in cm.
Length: 12.5 cm
